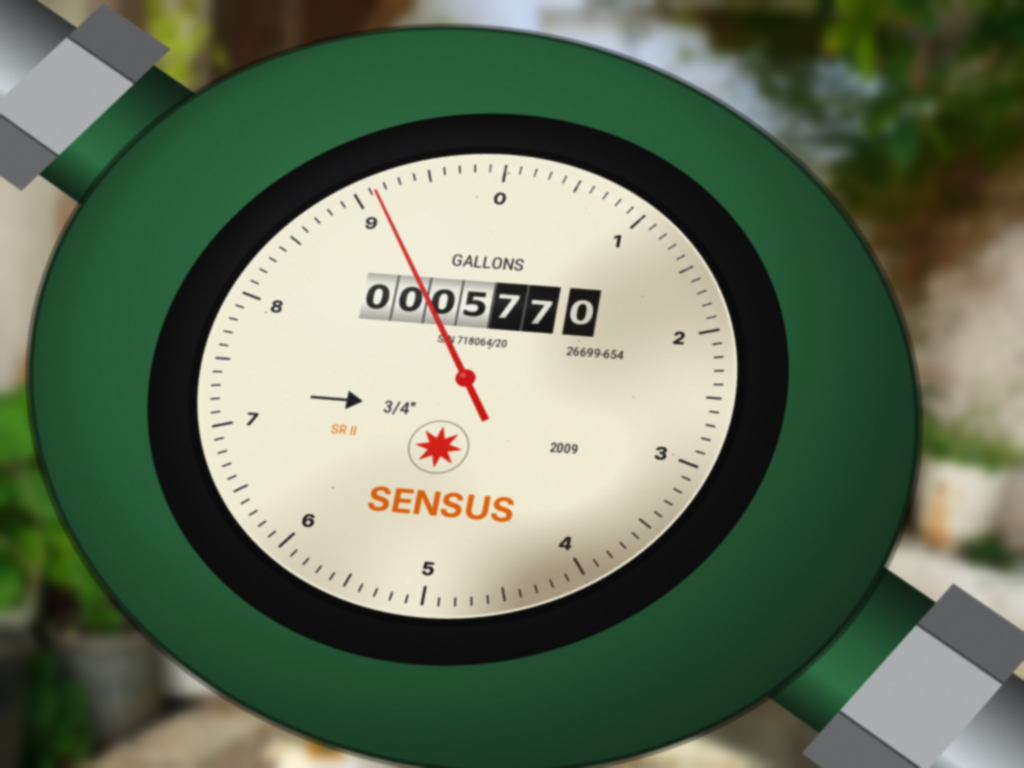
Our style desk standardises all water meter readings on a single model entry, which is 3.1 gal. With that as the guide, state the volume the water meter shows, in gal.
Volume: 5769.1 gal
